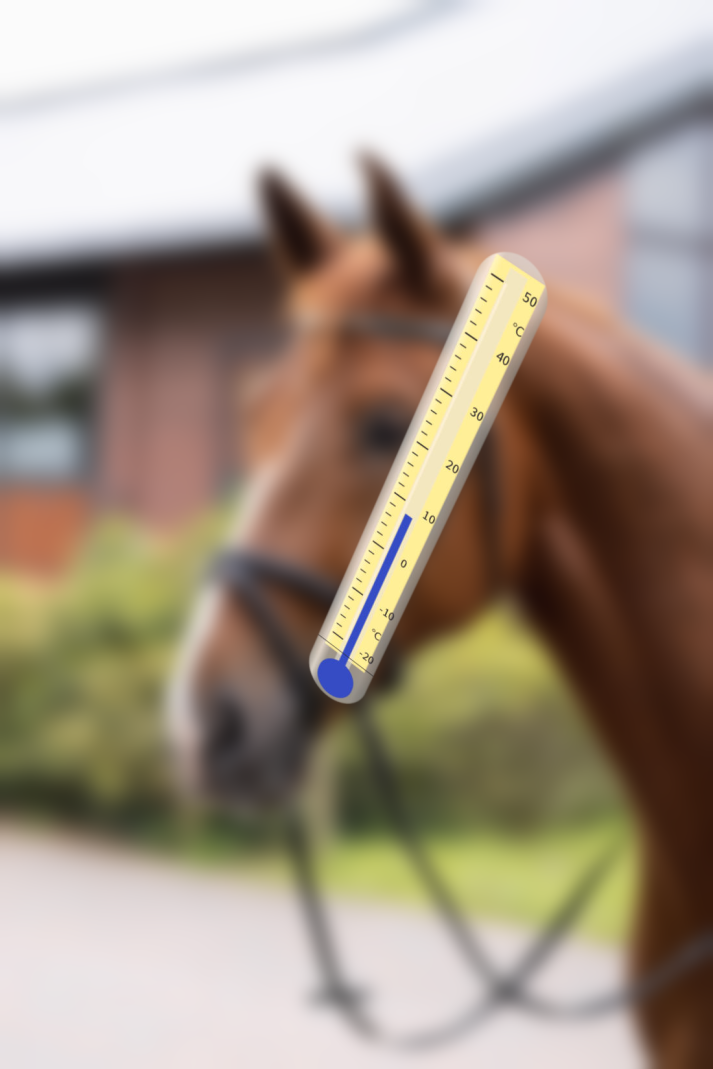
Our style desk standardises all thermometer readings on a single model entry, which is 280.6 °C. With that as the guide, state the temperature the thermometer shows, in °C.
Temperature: 8 °C
